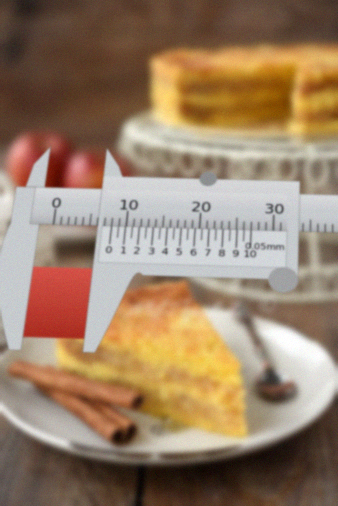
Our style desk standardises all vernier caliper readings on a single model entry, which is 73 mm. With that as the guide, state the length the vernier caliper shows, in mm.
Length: 8.0 mm
